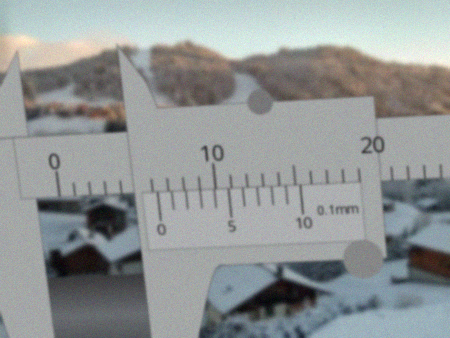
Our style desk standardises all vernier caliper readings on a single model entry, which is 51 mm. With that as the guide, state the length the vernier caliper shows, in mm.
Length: 6.3 mm
